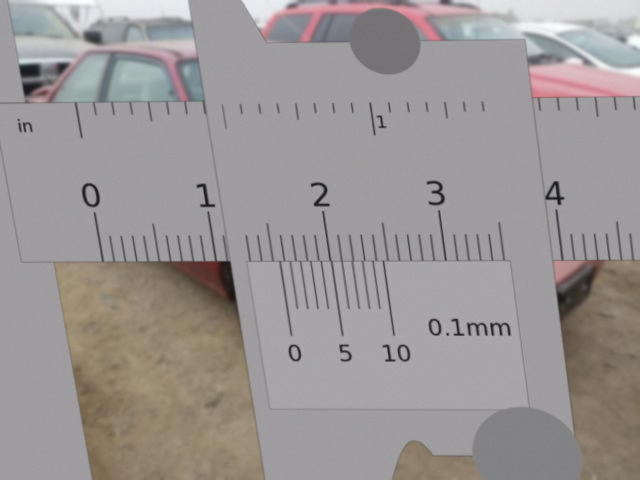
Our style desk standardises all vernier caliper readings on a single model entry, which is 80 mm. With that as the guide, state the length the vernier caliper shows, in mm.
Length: 15.6 mm
